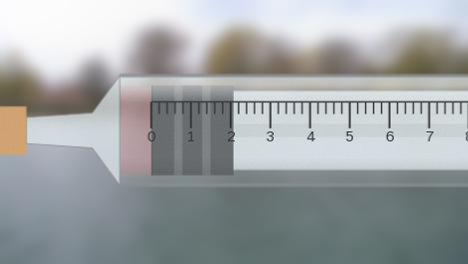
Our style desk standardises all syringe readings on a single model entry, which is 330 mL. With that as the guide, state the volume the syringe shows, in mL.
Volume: 0 mL
